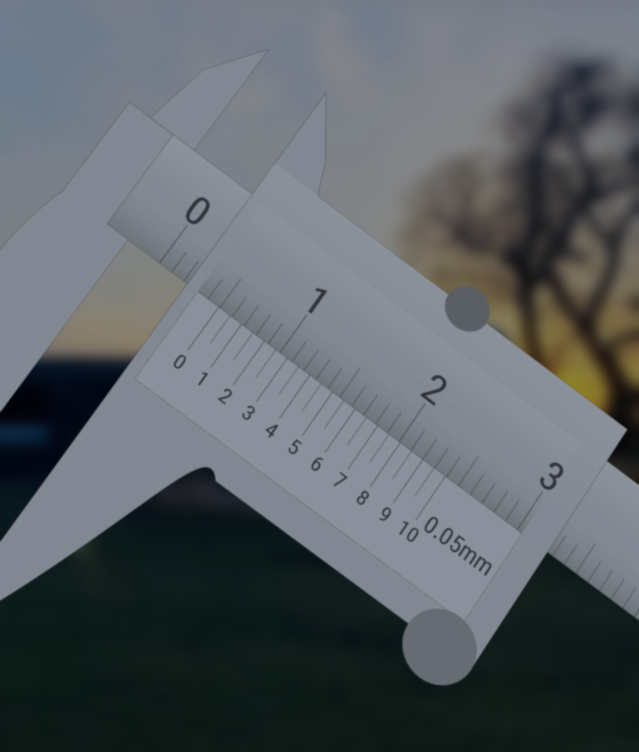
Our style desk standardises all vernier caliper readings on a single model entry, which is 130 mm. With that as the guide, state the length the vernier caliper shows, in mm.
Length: 4.9 mm
